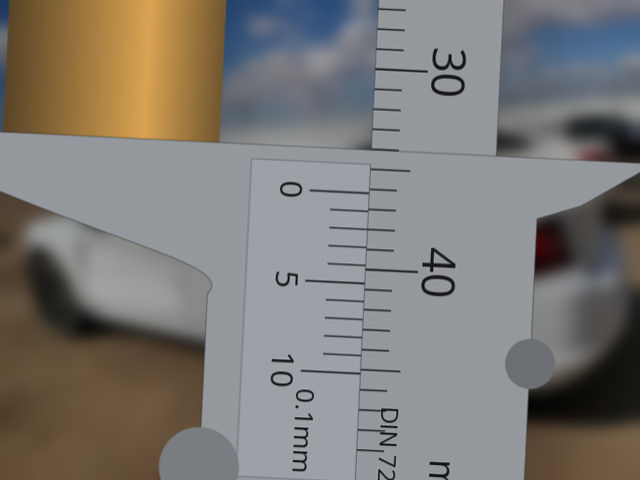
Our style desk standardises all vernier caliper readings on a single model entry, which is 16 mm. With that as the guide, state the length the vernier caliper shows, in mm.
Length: 36.2 mm
